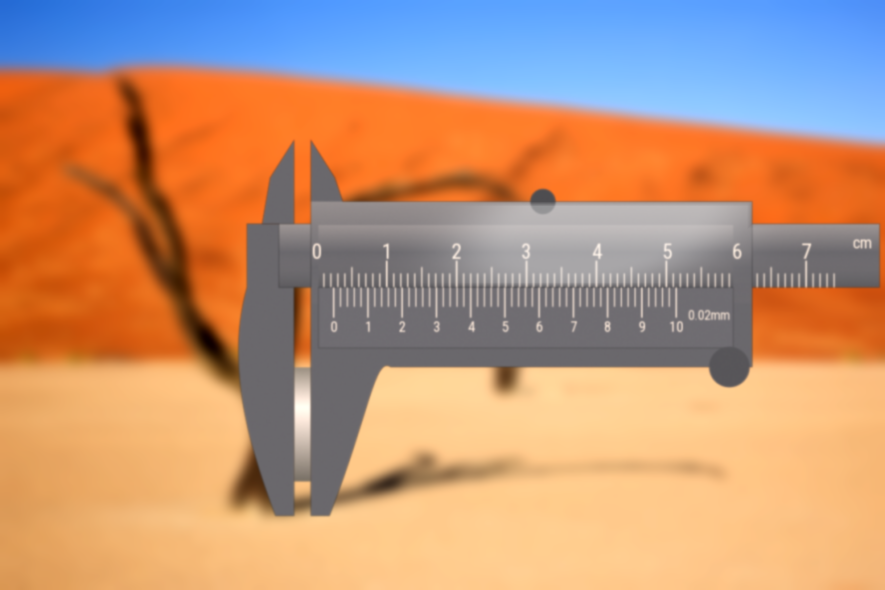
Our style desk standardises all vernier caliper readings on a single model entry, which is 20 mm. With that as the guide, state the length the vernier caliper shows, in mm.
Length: 2.4 mm
